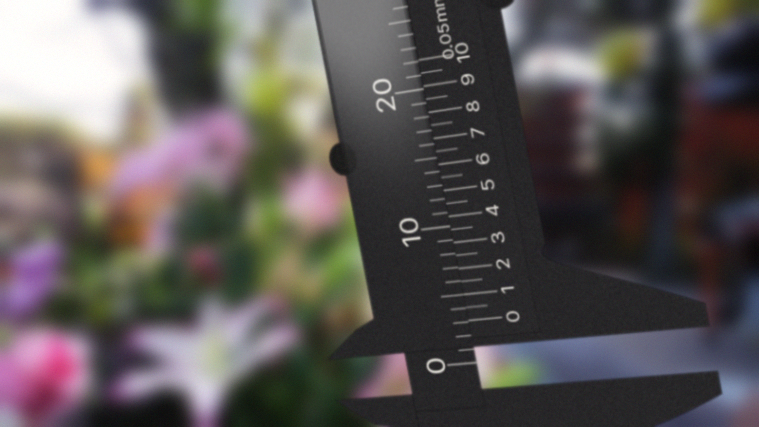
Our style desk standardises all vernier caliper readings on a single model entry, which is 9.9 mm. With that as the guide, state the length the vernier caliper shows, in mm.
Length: 3.1 mm
